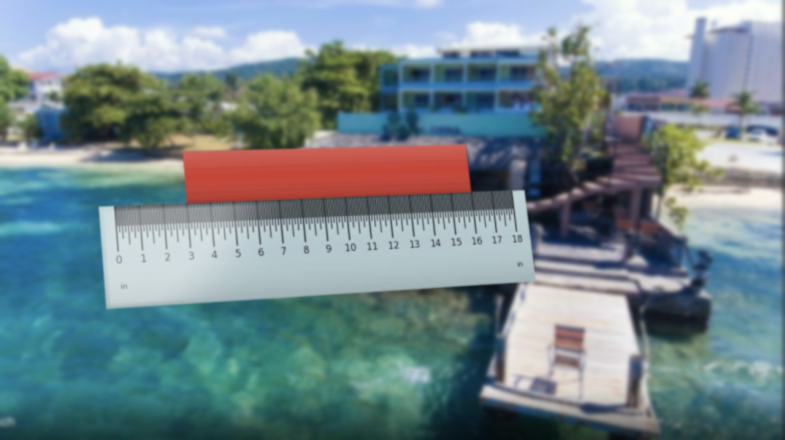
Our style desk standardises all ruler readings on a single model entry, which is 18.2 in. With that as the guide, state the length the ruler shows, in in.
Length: 13 in
